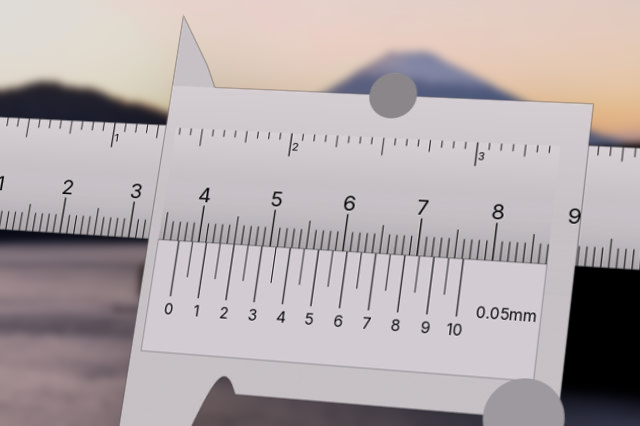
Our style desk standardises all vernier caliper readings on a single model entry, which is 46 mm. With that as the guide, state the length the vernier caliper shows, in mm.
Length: 37.2 mm
